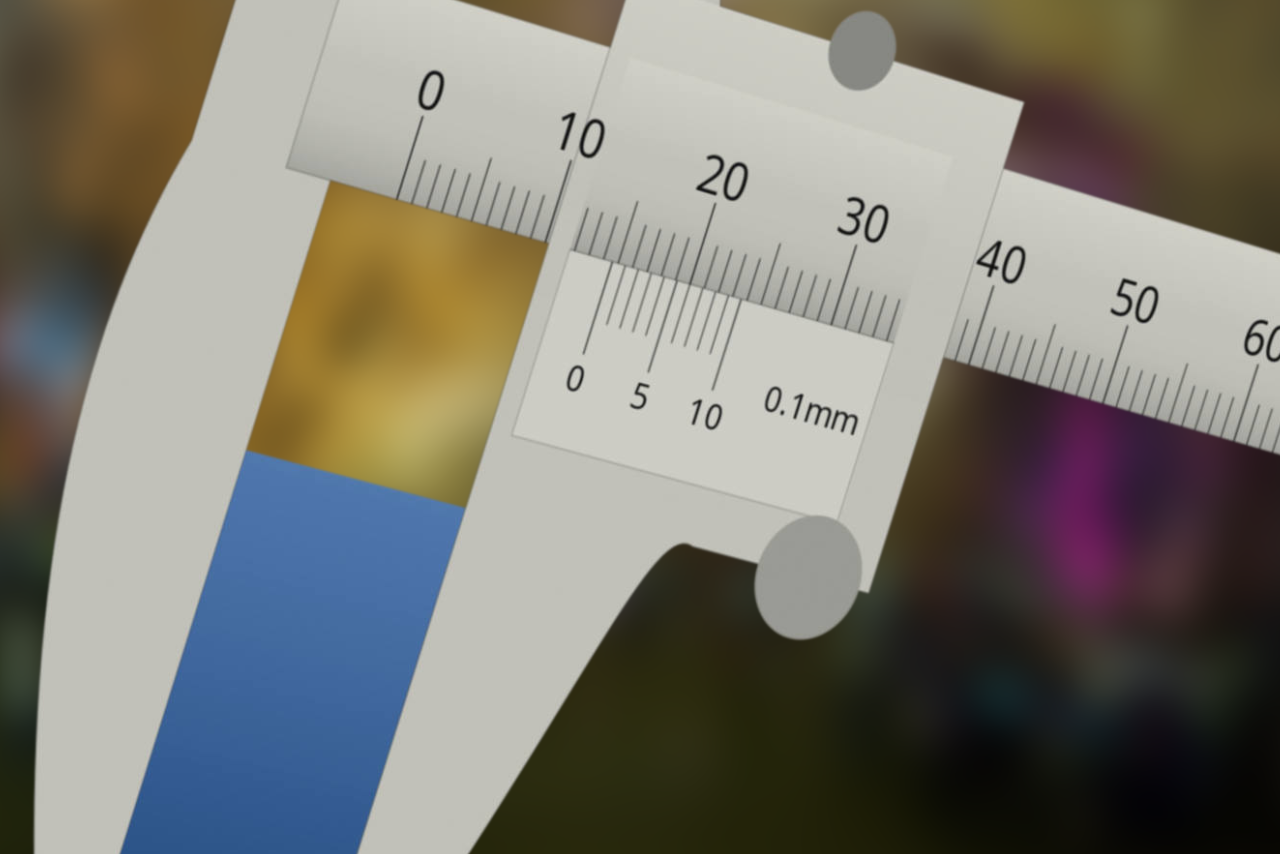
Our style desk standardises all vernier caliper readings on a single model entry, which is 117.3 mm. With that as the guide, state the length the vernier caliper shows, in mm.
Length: 14.6 mm
